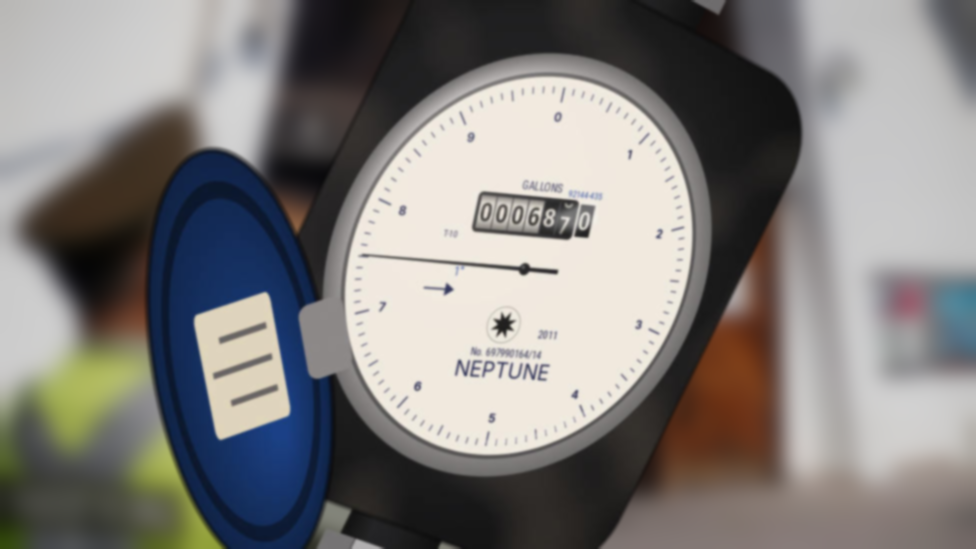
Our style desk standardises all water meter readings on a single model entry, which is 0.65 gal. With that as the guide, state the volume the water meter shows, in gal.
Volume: 6867.5 gal
